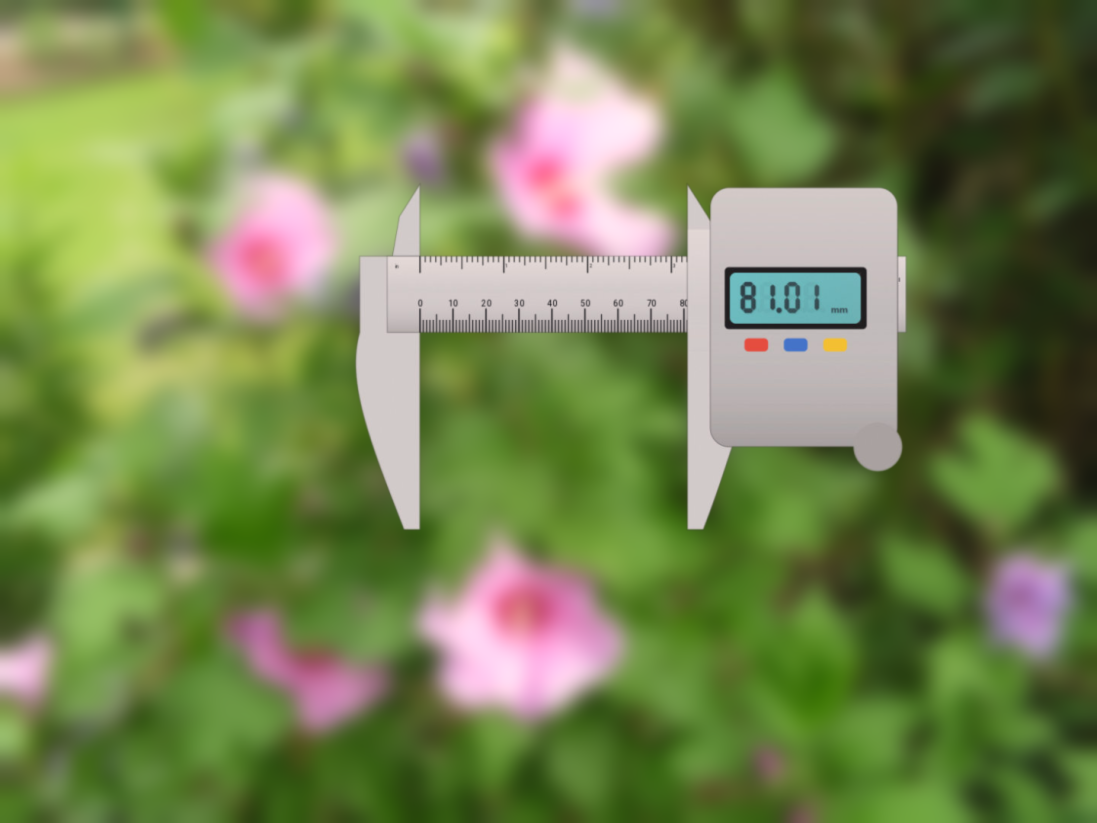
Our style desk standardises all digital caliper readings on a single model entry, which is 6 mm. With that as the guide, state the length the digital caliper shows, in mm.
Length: 81.01 mm
